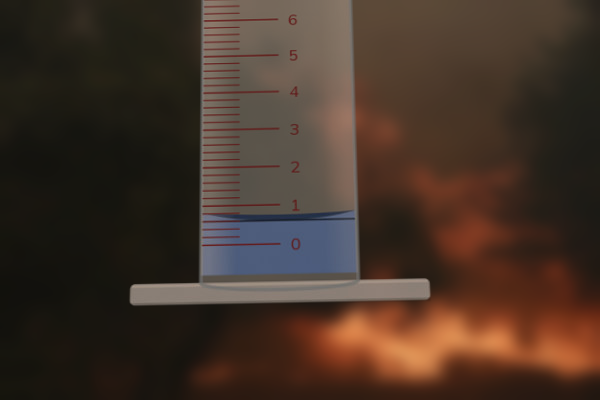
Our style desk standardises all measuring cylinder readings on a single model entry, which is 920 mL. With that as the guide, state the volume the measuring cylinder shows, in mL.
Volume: 0.6 mL
